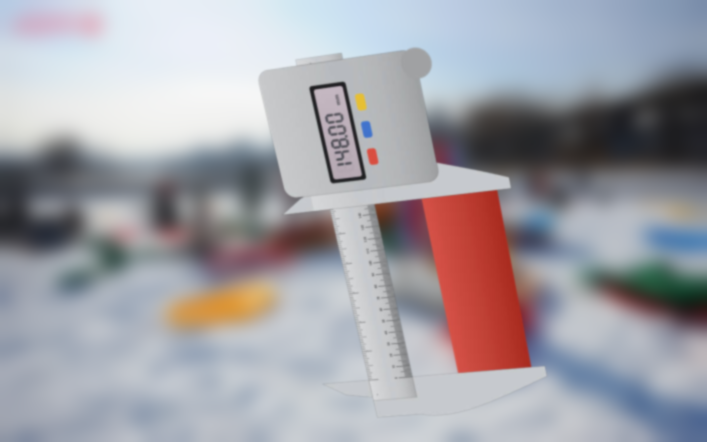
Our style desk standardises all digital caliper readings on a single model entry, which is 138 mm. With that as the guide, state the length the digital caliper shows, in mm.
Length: 148.00 mm
